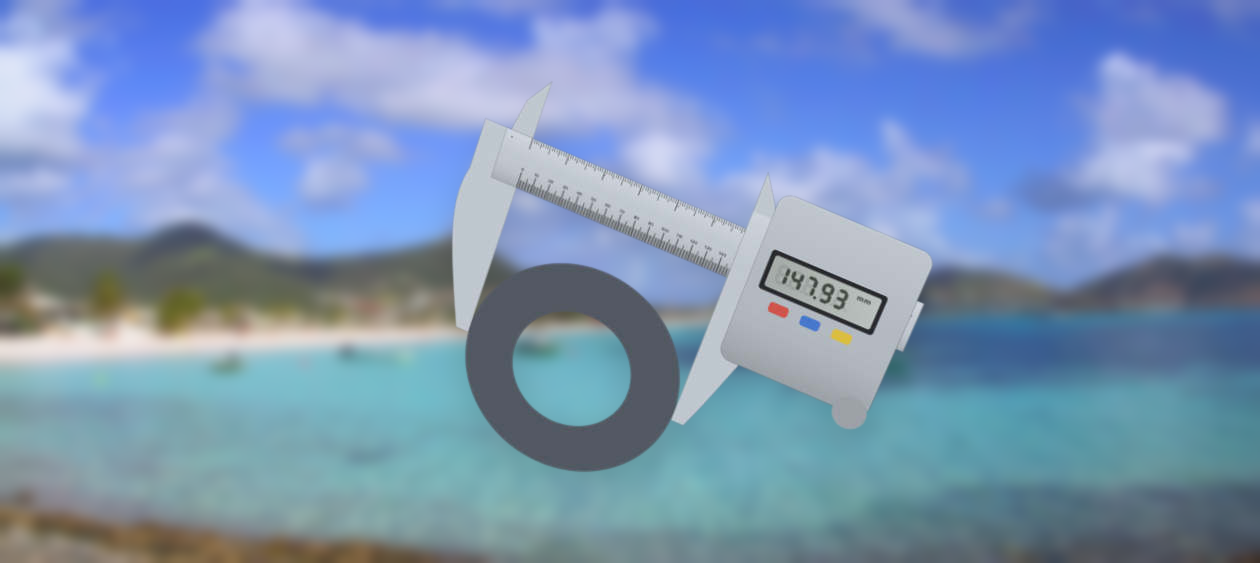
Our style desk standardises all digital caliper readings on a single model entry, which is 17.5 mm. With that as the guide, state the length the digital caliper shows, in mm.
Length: 147.93 mm
